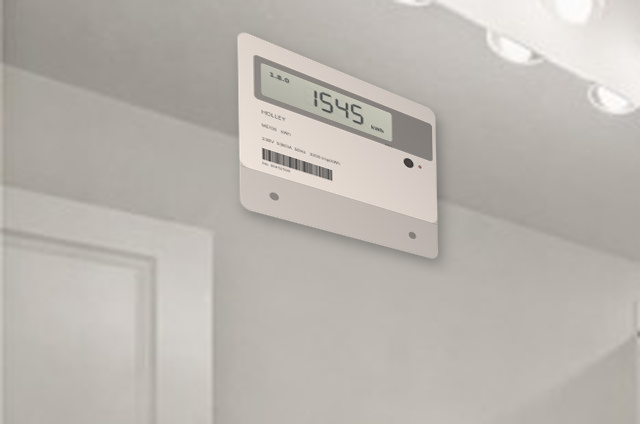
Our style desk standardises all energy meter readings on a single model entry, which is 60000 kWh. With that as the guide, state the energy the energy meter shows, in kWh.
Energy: 1545 kWh
